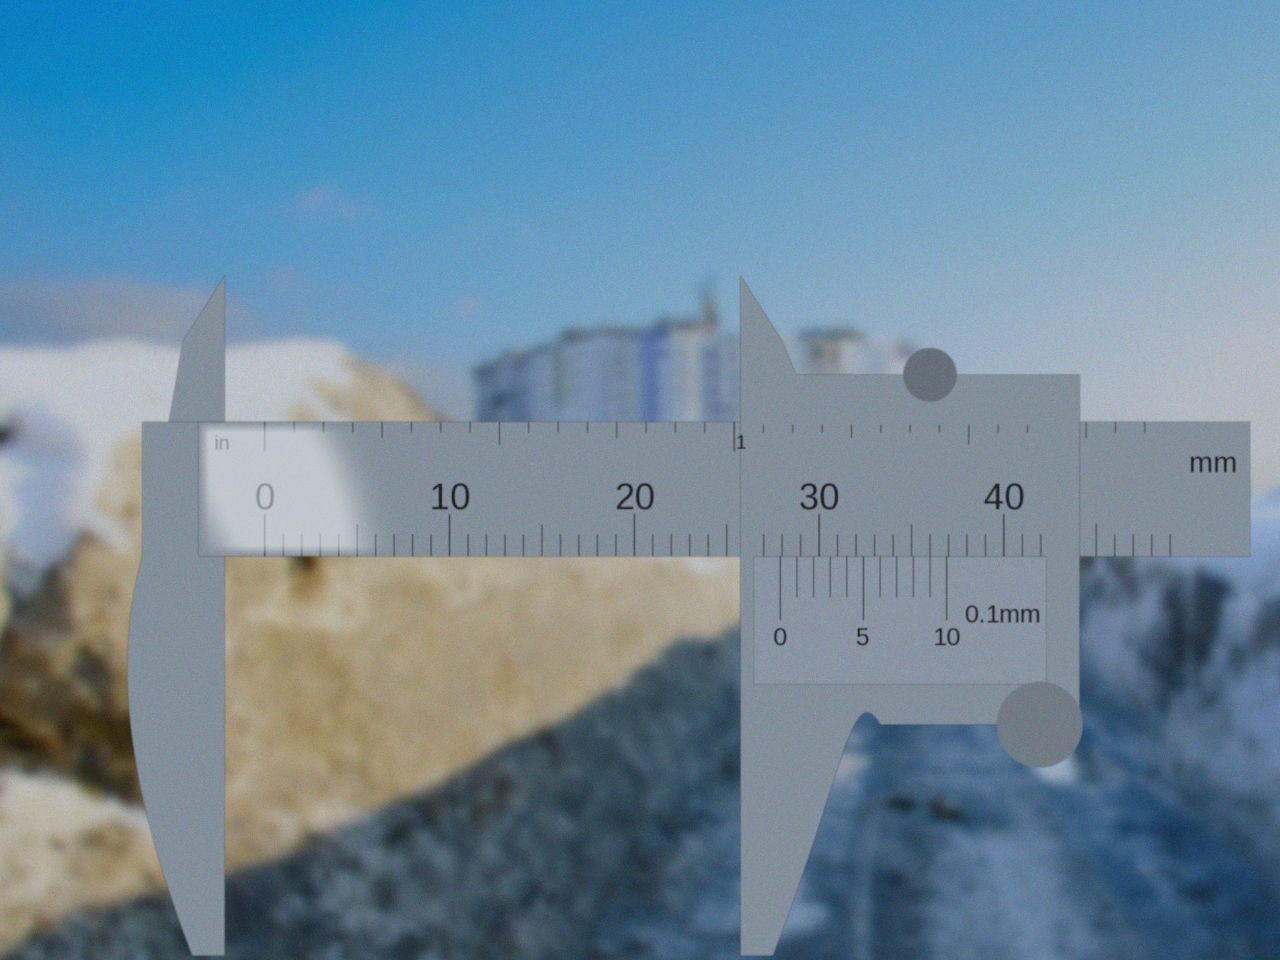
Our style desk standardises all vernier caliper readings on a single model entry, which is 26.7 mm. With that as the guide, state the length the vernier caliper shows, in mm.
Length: 27.9 mm
